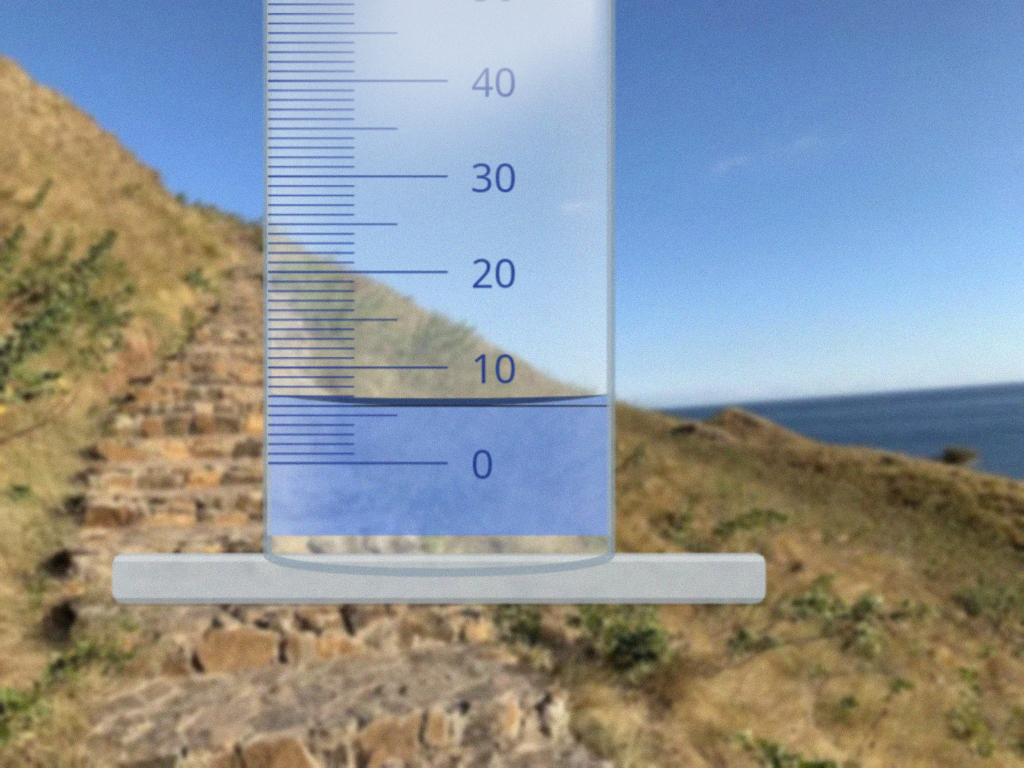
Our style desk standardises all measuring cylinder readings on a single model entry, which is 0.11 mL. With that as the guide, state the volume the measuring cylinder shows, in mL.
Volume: 6 mL
